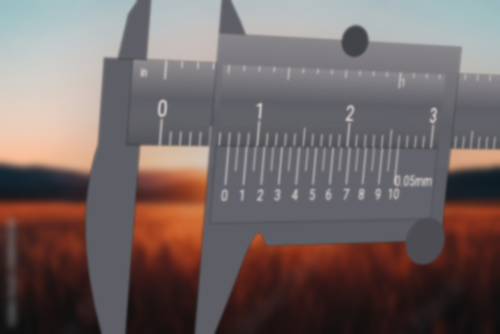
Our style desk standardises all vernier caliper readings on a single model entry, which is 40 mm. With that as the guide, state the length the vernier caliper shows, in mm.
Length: 7.0 mm
